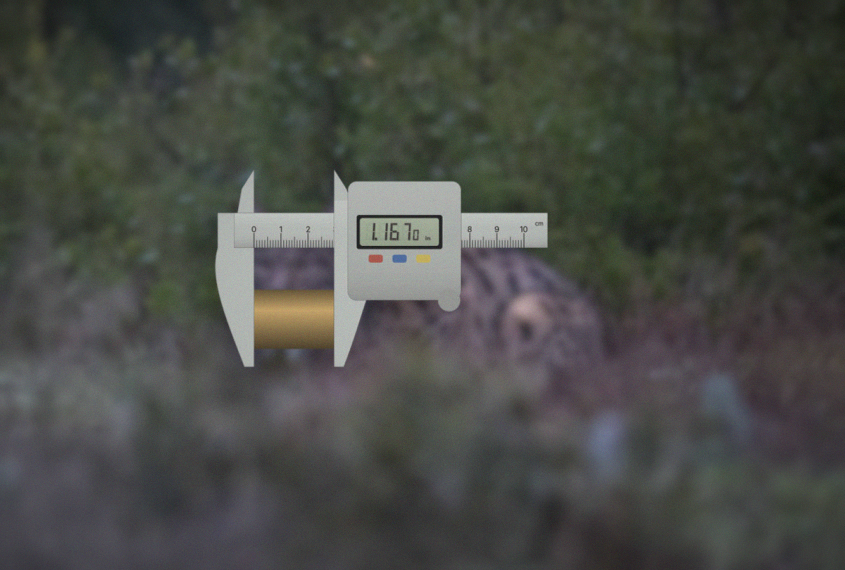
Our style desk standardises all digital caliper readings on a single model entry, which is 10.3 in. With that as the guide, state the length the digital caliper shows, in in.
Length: 1.1670 in
